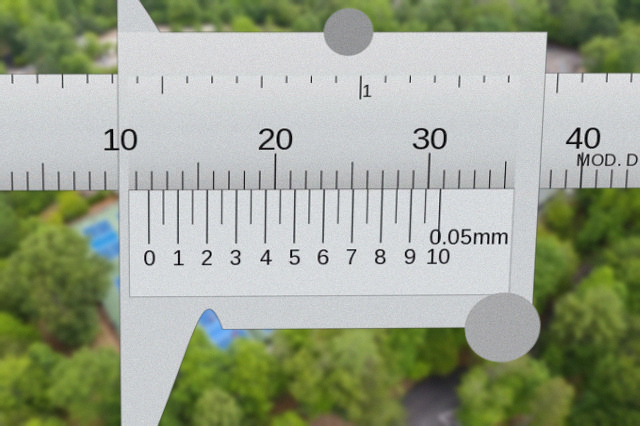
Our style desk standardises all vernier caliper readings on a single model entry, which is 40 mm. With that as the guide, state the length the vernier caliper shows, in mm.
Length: 11.8 mm
